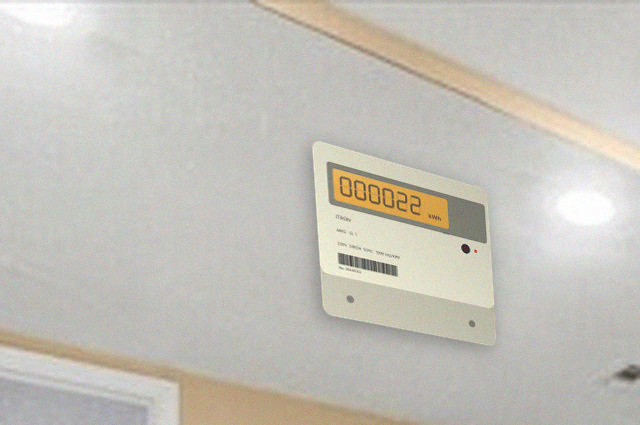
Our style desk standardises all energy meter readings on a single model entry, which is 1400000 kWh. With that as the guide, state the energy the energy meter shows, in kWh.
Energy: 22 kWh
